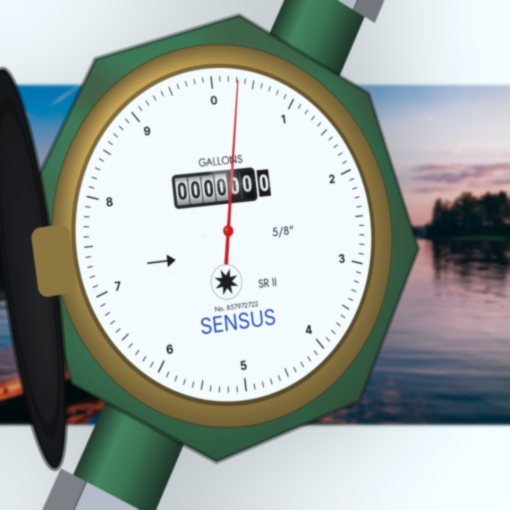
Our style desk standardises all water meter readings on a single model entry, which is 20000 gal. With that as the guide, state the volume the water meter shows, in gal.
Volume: 0.3 gal
